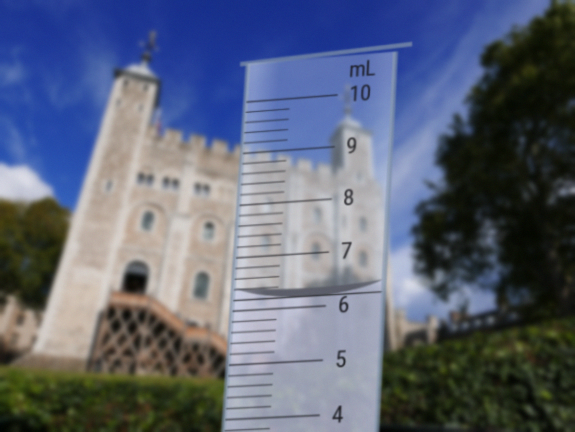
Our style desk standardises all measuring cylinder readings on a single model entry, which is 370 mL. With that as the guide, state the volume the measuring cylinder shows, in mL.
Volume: 6.2 mL
